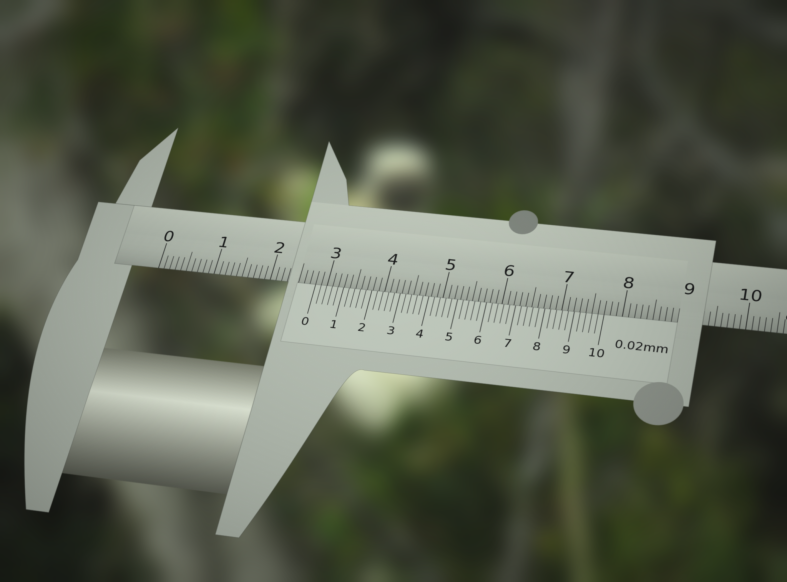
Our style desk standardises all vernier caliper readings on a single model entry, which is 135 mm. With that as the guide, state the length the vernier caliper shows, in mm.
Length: 28.0 mm
